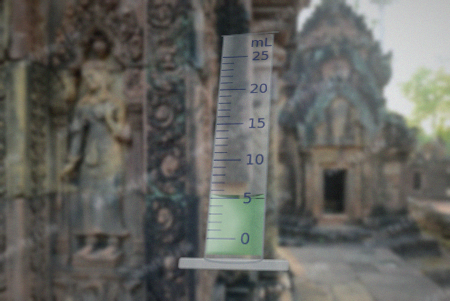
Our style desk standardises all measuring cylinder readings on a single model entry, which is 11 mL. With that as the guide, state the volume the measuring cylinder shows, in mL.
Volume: 5 mL
